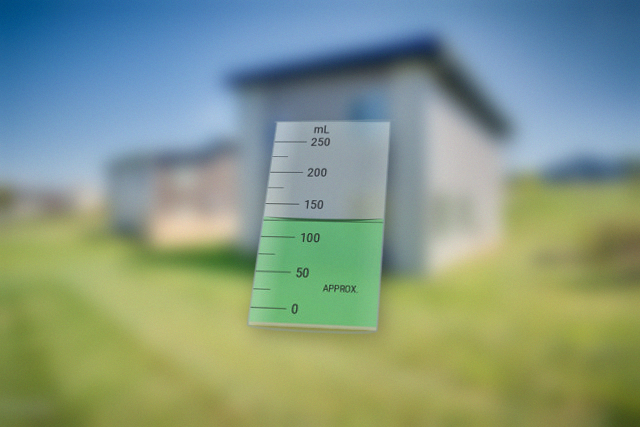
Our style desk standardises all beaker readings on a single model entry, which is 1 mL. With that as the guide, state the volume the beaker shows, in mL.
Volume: 125 mL
